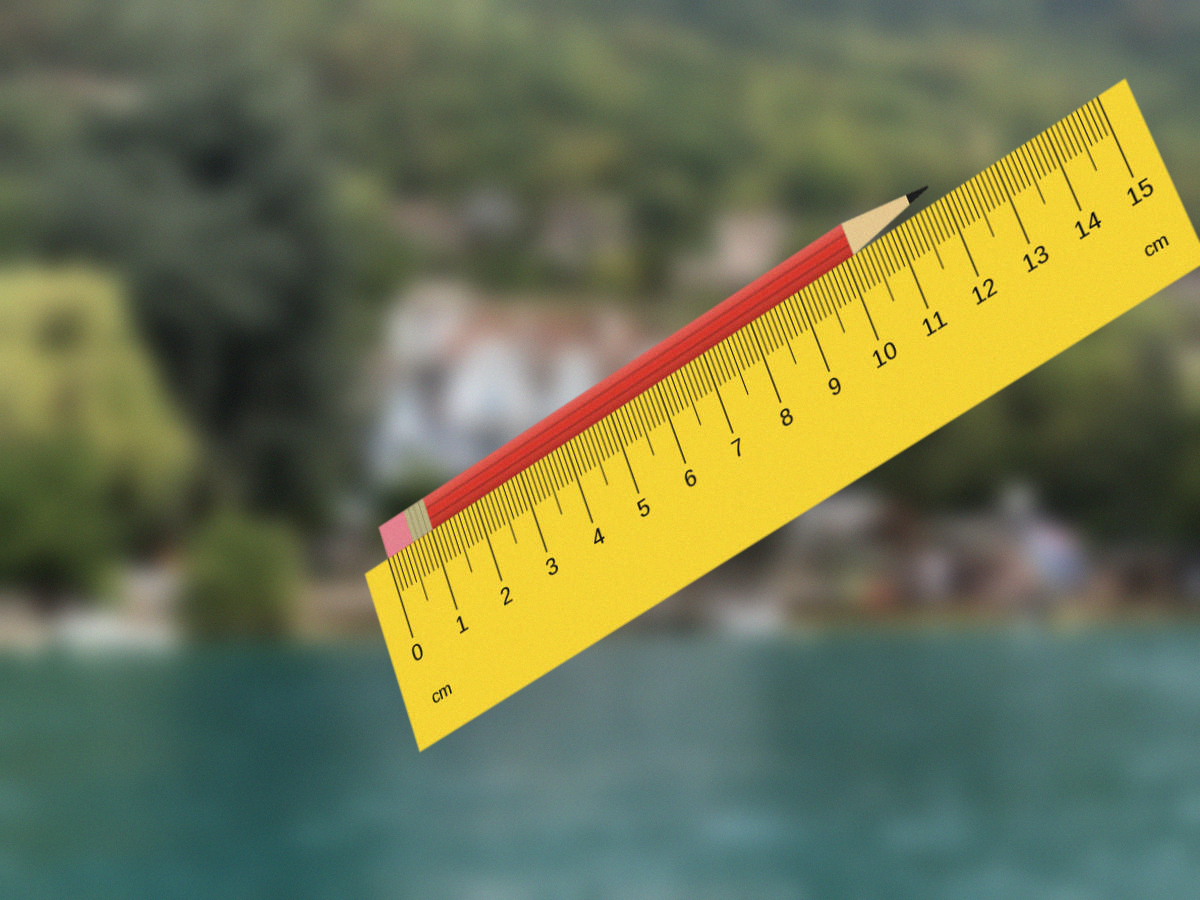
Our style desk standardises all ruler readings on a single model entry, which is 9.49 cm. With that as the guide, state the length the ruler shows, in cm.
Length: 11.8 cm
